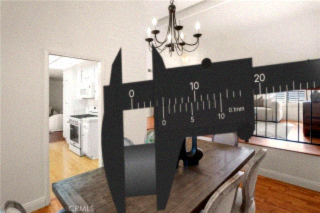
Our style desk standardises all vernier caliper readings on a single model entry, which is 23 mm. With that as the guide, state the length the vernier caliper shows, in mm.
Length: 5.0 mm
